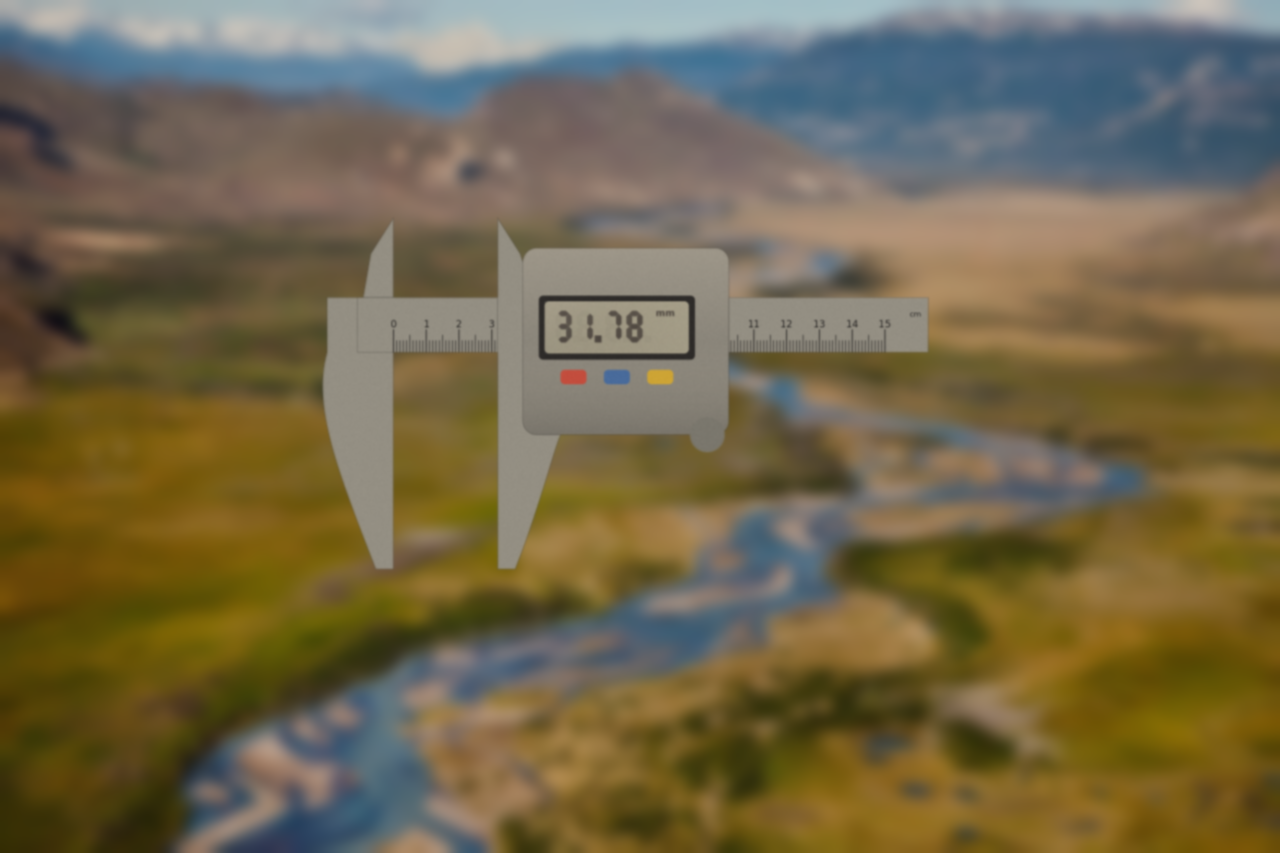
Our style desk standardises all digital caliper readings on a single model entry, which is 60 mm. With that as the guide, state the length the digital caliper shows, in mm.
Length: 31.78 mm
